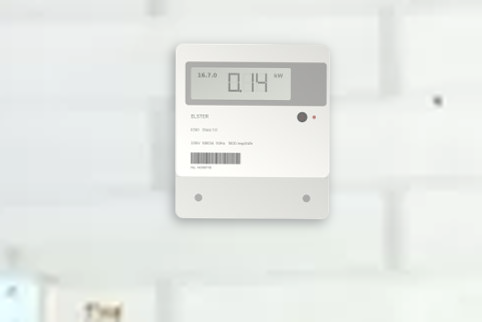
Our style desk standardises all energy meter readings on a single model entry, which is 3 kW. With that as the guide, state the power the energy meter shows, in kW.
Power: 0.14 kW
